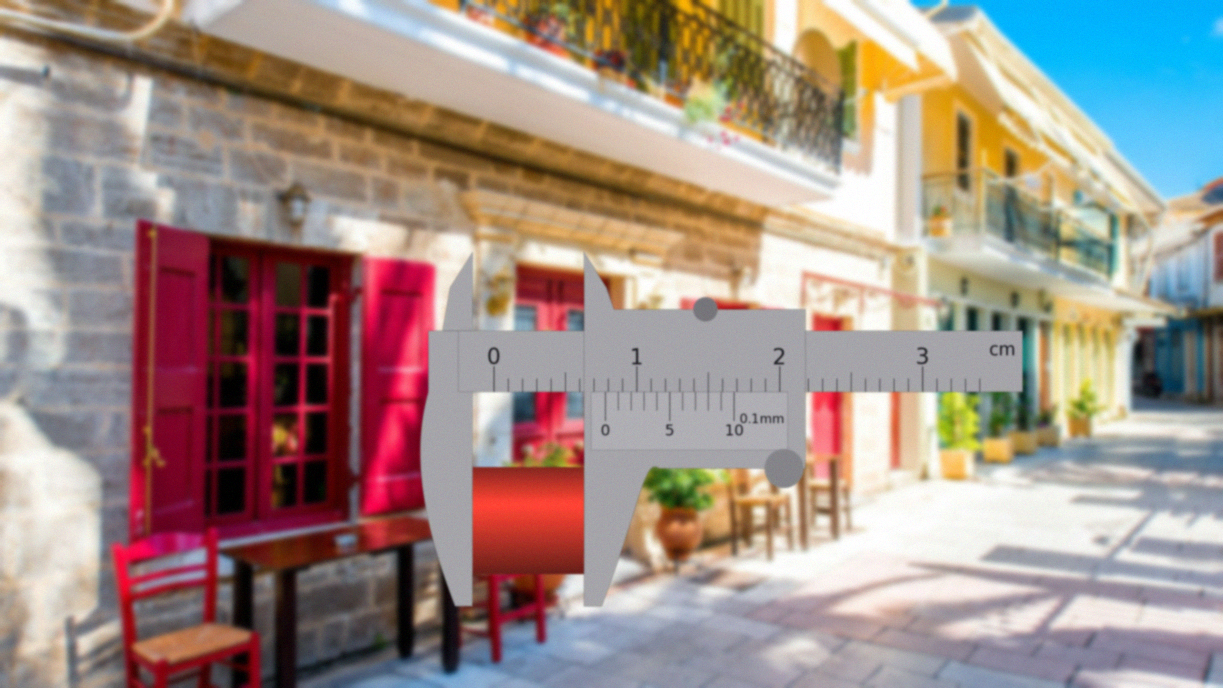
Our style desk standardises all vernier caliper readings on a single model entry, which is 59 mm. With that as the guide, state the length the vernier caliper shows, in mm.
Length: 7.8 mm
